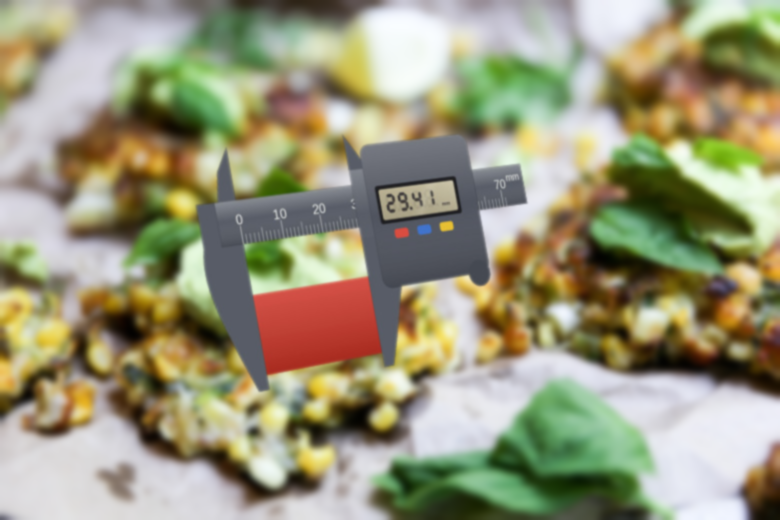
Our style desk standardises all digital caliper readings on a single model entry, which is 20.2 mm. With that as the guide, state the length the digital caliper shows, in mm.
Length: 29.41 mm
